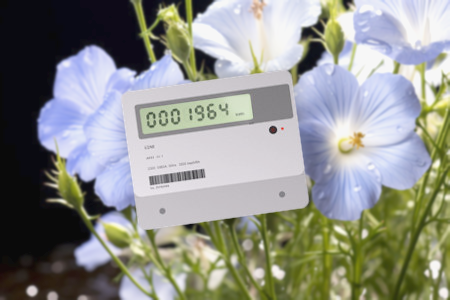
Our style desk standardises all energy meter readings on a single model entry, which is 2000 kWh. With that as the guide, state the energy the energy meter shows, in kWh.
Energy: 1964 kWh
